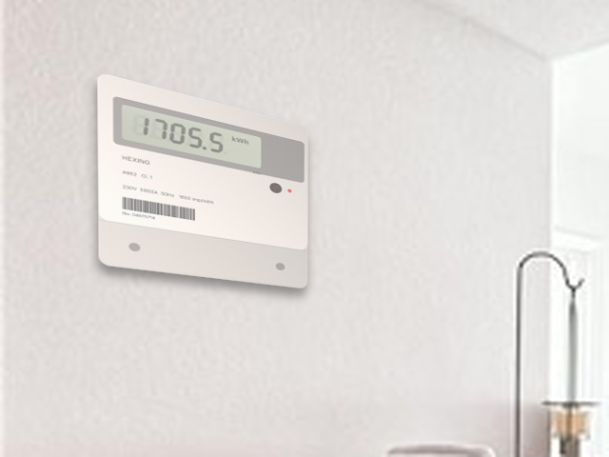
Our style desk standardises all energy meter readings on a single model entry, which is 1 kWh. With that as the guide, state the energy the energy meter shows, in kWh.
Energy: 1705.5 kWh
